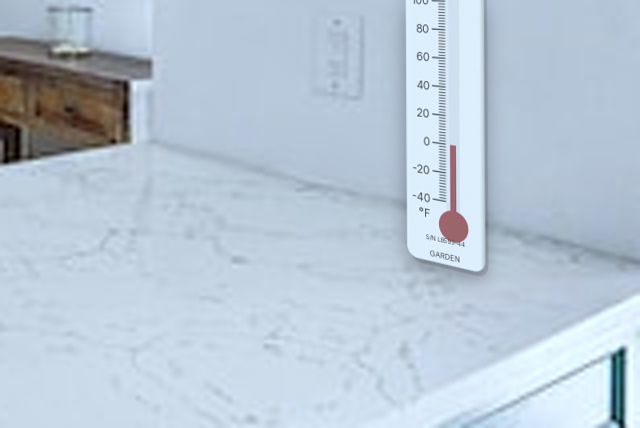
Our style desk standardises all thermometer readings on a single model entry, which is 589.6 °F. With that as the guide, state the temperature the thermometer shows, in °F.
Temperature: 0 °F
